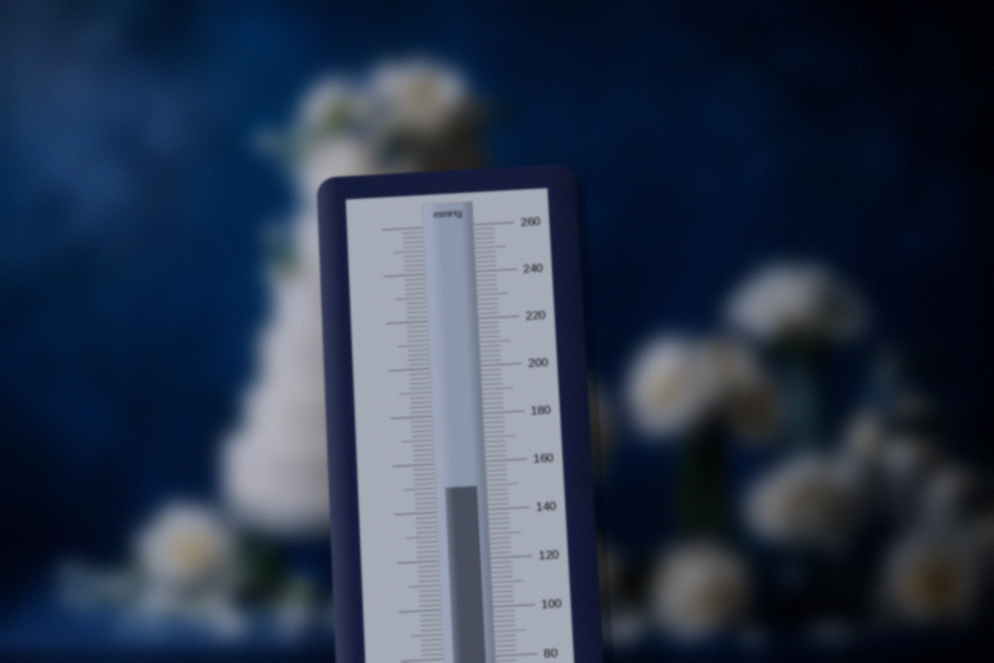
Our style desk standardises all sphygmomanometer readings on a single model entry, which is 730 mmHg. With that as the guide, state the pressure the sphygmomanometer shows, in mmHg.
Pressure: 150 mmHg
